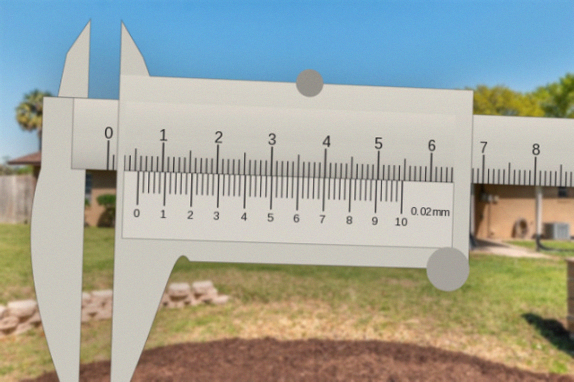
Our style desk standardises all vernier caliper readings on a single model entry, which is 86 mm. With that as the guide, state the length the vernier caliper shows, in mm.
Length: 5.6 mm
